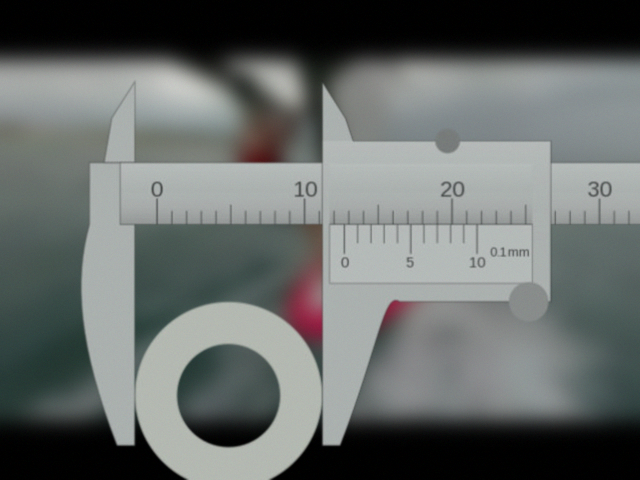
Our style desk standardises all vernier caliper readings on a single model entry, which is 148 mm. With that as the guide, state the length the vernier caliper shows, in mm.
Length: 12.7 mm
